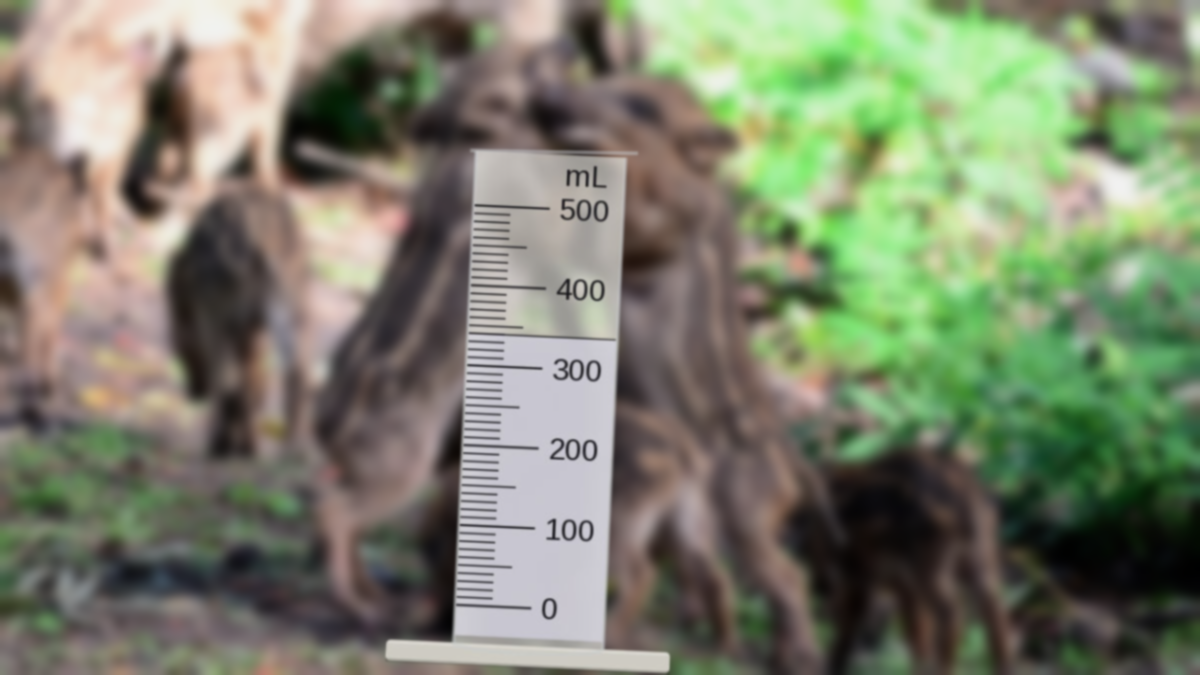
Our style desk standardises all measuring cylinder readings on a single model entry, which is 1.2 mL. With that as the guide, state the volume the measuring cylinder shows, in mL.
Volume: 340 mL
